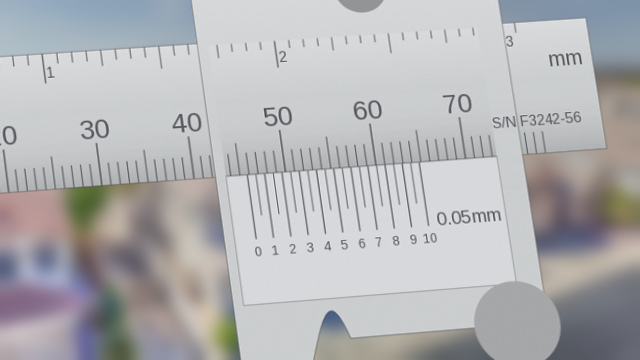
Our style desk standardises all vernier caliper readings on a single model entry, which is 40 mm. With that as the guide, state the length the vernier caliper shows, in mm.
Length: 45.8 mm
